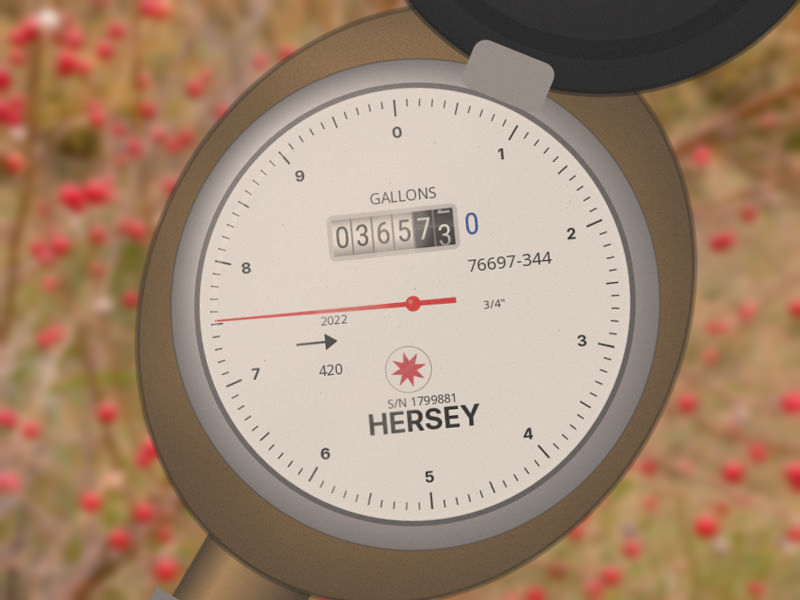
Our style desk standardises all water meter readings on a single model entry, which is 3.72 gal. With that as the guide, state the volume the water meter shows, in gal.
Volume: 365727.5 gal
